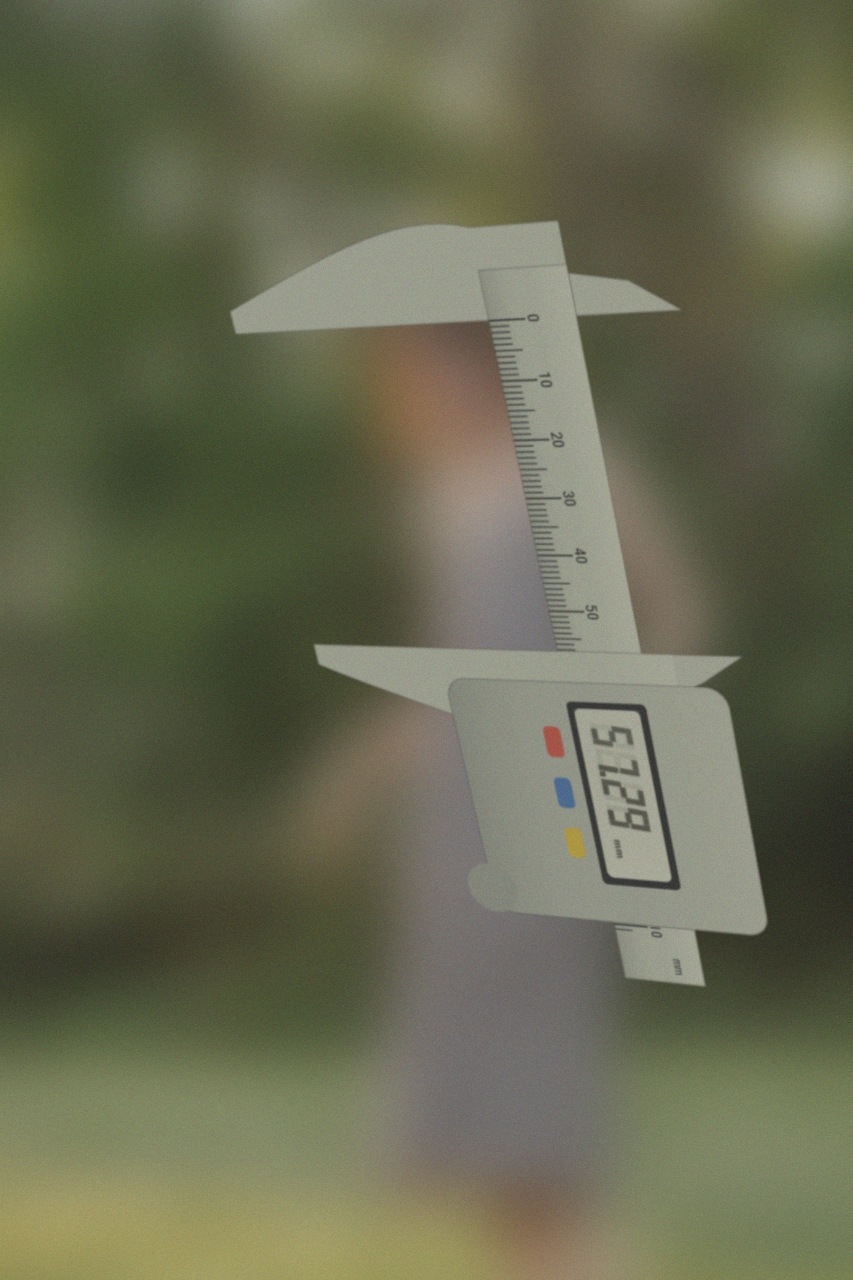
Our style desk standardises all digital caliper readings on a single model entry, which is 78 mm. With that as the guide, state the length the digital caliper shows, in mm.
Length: 57.29 mm
